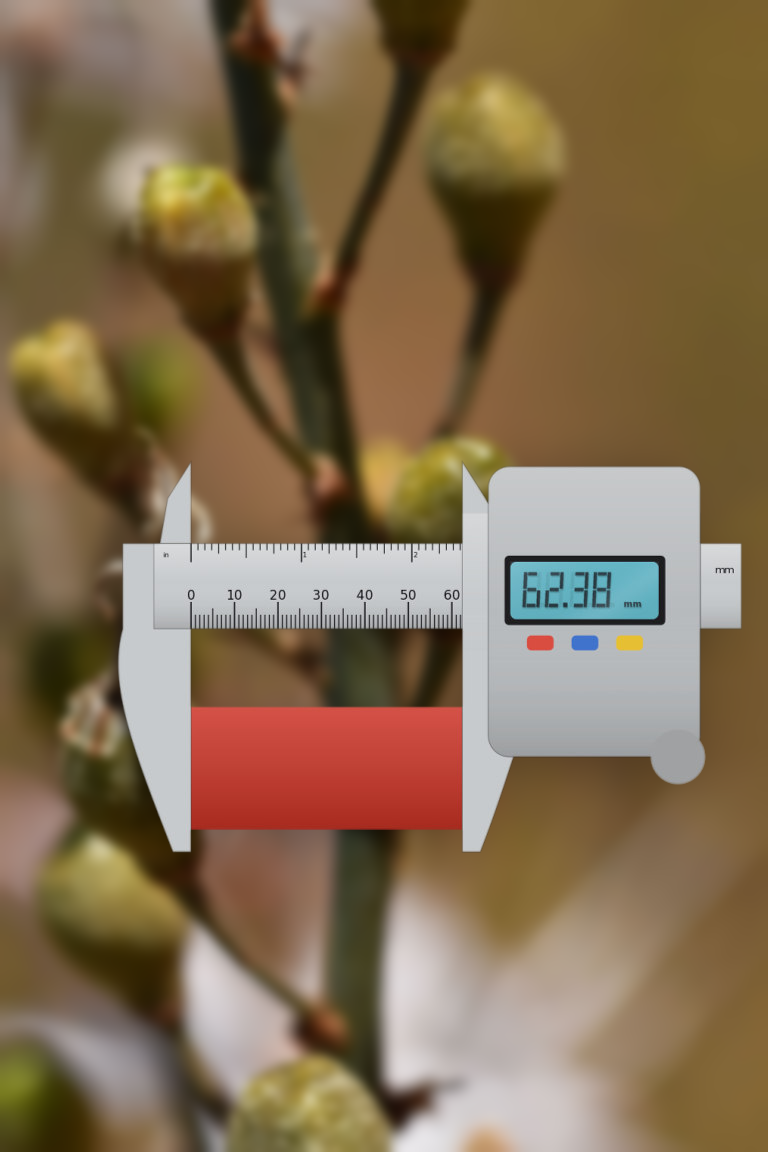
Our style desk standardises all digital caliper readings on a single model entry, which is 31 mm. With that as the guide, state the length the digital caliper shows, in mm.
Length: 62.38 mm
